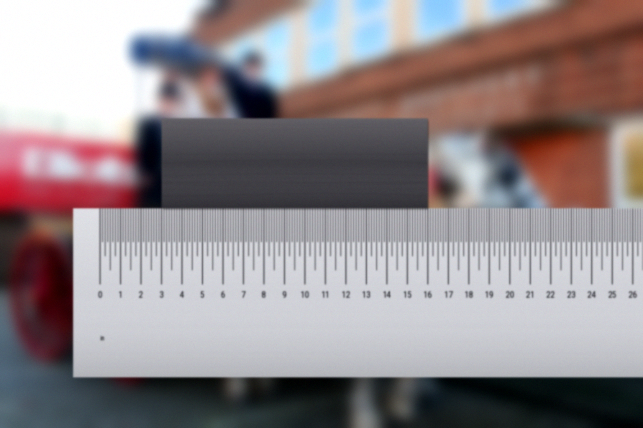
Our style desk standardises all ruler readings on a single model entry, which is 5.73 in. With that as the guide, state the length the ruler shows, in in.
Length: 13 in
